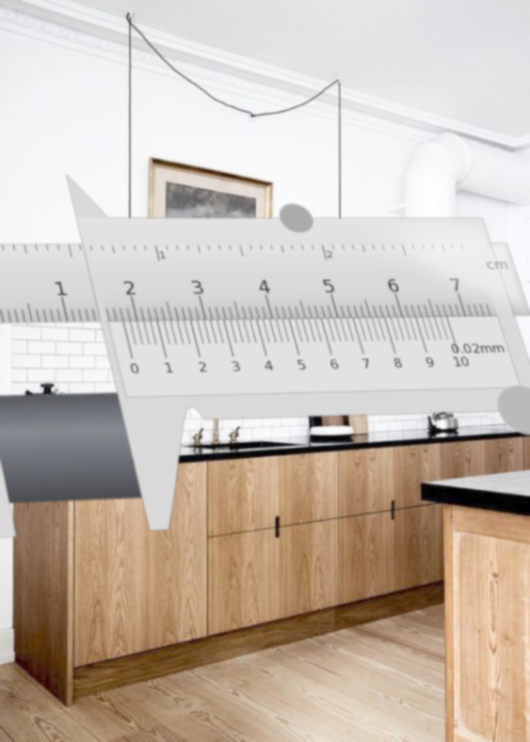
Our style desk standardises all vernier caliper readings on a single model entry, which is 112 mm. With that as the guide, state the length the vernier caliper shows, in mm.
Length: 18.0 mm
